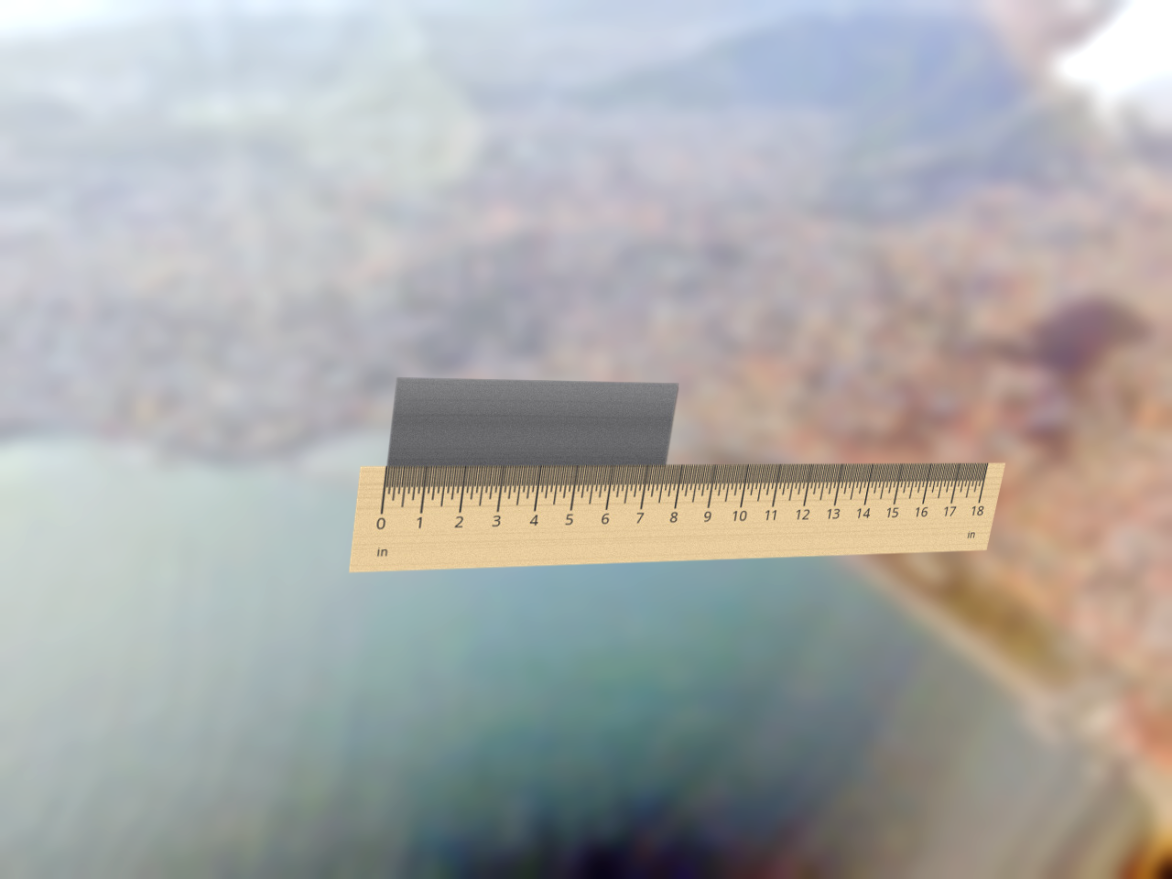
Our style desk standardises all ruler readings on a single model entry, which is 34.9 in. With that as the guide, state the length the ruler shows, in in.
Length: 7.5 in
